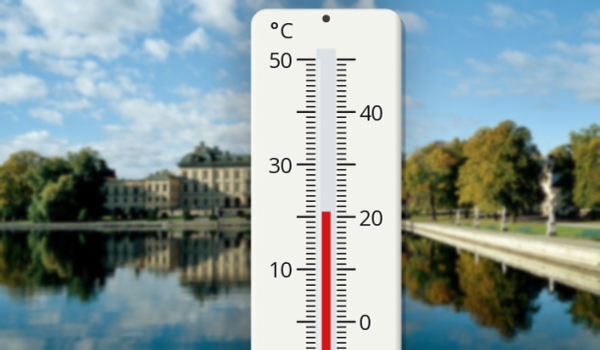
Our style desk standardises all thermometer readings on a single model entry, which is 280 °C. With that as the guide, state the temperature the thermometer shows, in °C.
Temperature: 21 °C
